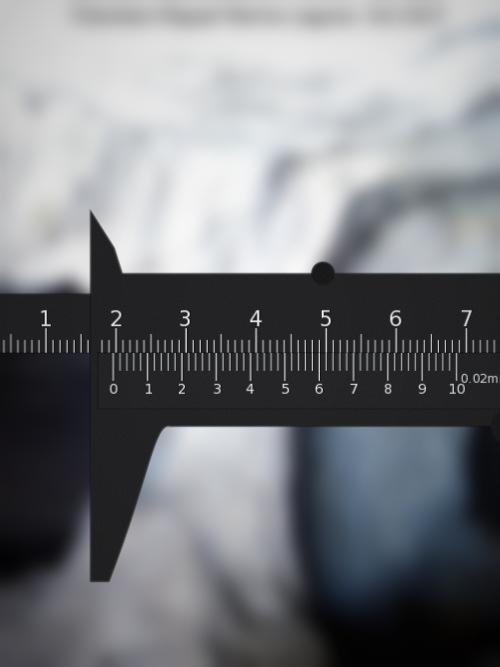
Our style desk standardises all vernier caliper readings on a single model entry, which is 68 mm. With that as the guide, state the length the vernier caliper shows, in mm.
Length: 19.6 mm
